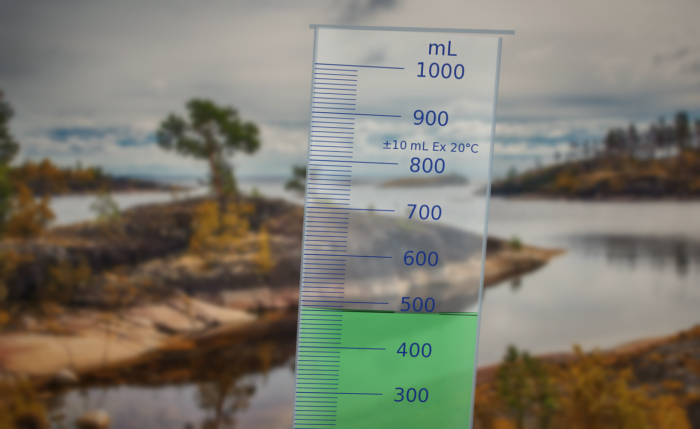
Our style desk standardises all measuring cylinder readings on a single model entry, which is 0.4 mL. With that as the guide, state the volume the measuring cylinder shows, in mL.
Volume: 480 mL
